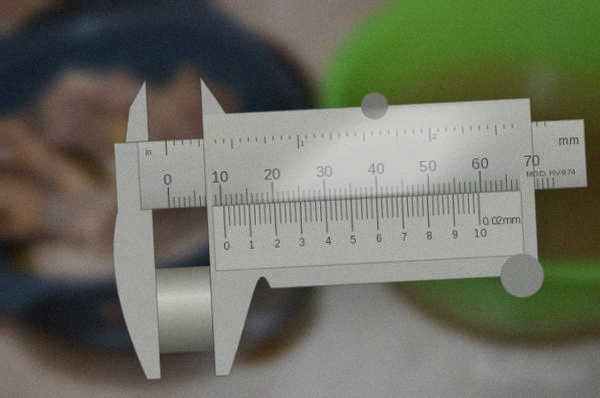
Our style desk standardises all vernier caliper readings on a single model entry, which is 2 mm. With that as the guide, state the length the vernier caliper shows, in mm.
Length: 10.5 mm
